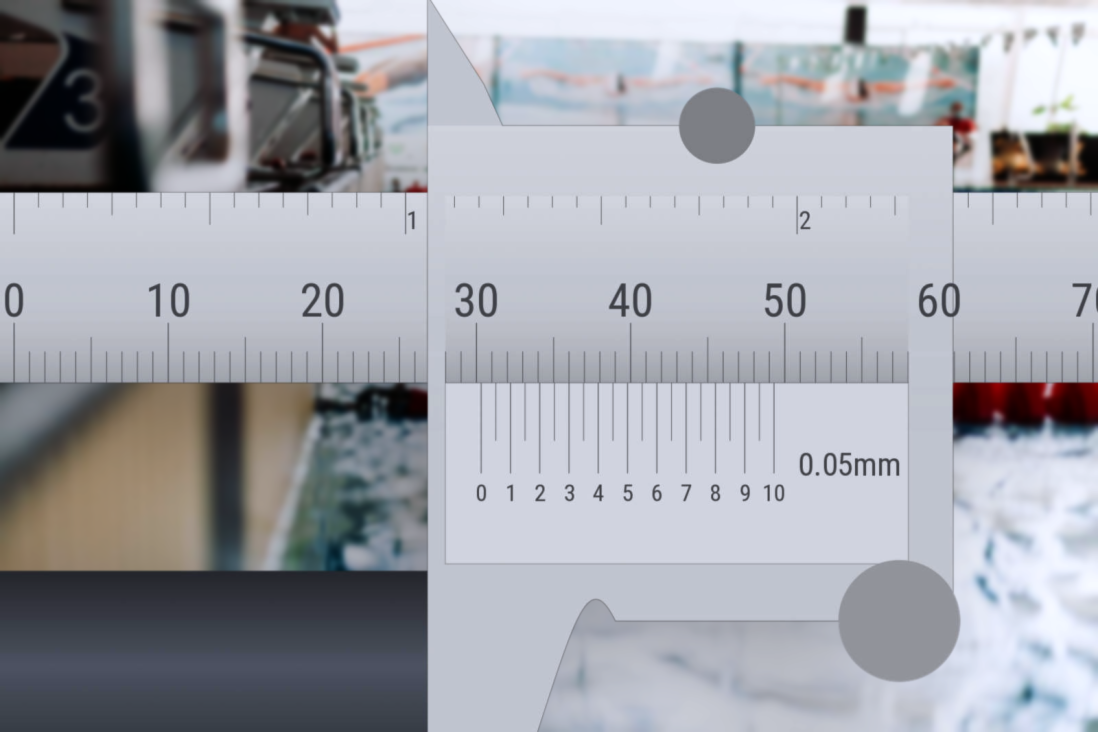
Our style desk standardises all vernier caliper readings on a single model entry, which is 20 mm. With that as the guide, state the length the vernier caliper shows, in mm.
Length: 30.3 mm
